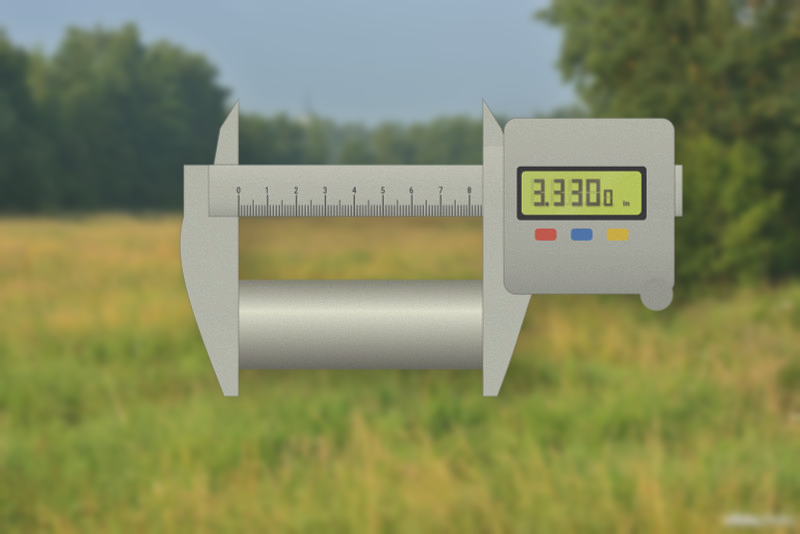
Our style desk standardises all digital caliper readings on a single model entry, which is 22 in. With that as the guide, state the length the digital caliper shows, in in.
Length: 3.3300 in
